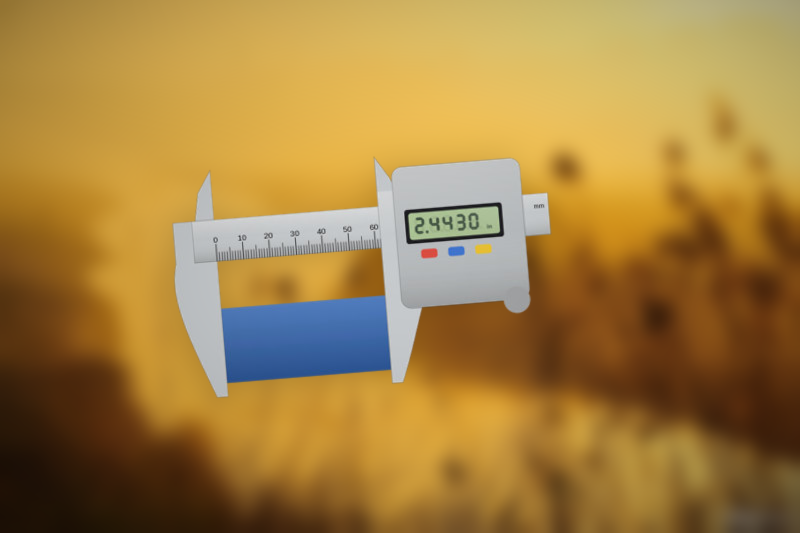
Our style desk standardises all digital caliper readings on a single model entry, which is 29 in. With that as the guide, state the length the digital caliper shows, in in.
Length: 2.4430 in
